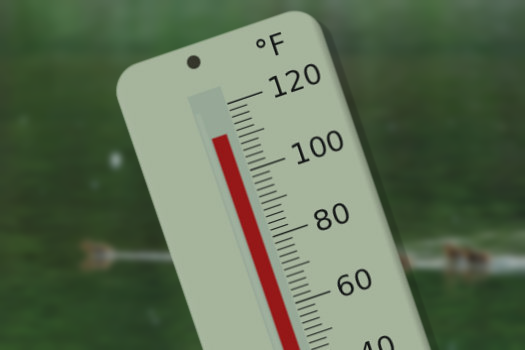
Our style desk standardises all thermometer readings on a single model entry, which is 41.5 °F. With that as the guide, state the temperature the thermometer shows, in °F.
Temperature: 112 °F
